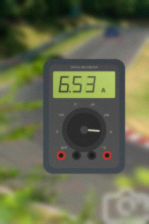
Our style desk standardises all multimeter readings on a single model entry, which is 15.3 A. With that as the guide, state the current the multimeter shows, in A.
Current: 6.53 A
